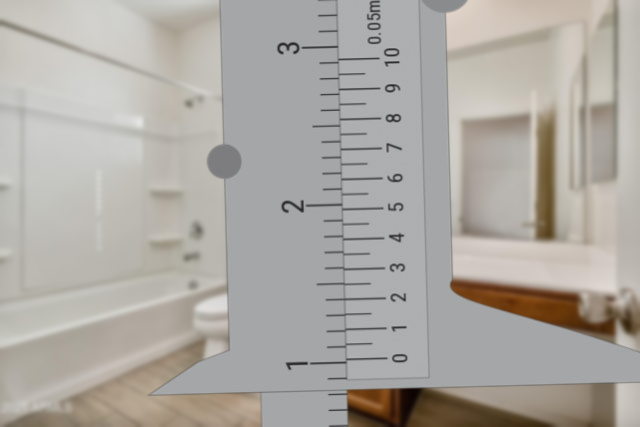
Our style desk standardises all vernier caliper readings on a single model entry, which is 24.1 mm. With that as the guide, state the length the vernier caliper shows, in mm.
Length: 10.2 mm
